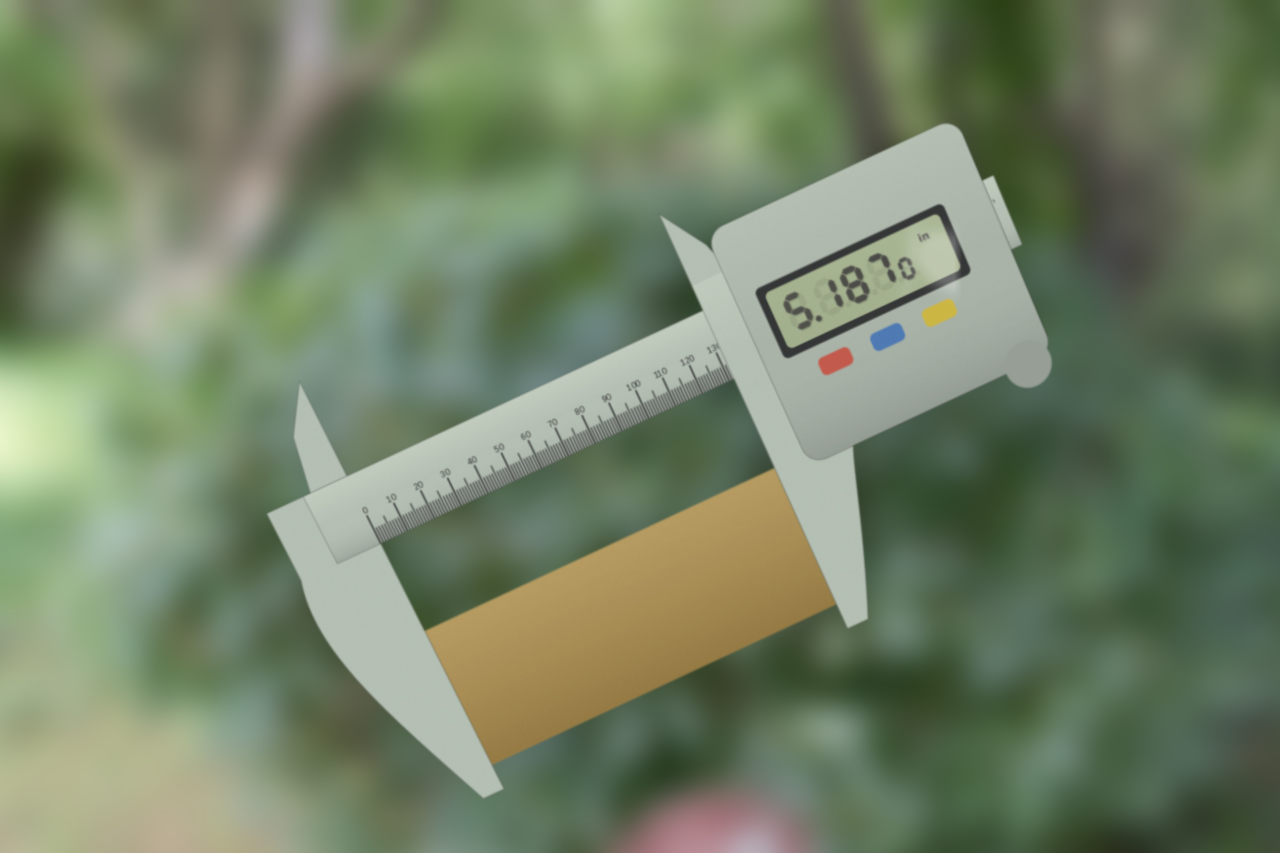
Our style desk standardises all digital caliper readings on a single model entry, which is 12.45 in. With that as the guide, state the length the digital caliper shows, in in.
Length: 5.1870 in
